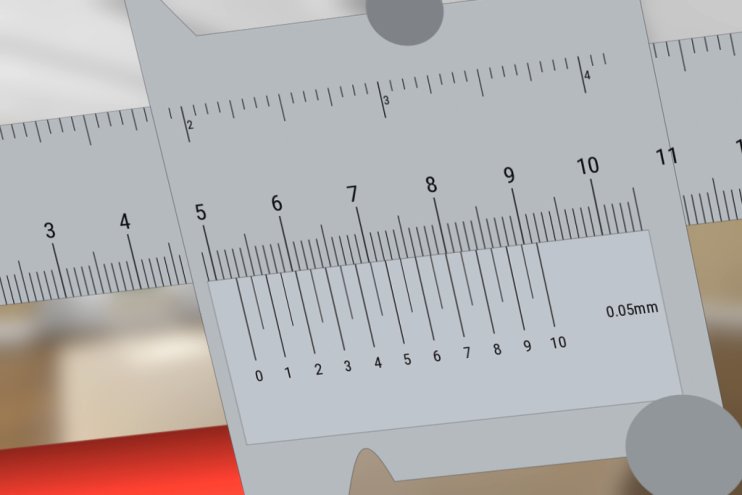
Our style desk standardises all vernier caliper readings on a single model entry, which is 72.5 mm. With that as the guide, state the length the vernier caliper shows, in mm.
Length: 52.6 mm
